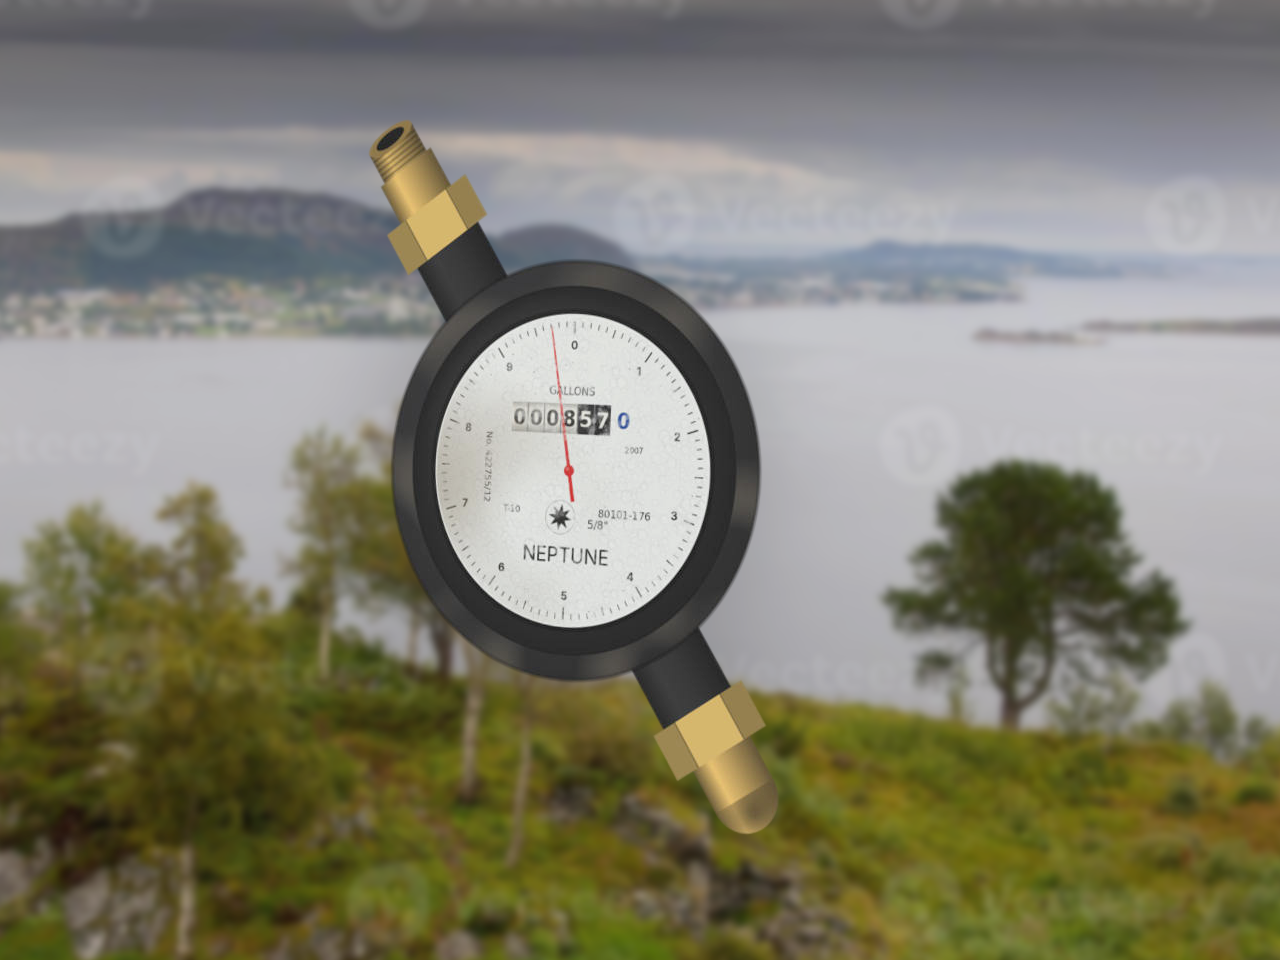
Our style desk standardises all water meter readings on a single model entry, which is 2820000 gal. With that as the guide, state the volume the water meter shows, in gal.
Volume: 8569.7 gal
